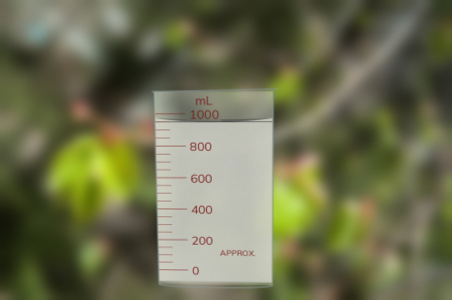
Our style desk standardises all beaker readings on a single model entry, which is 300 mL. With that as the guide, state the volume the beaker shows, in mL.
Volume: 950 mL
